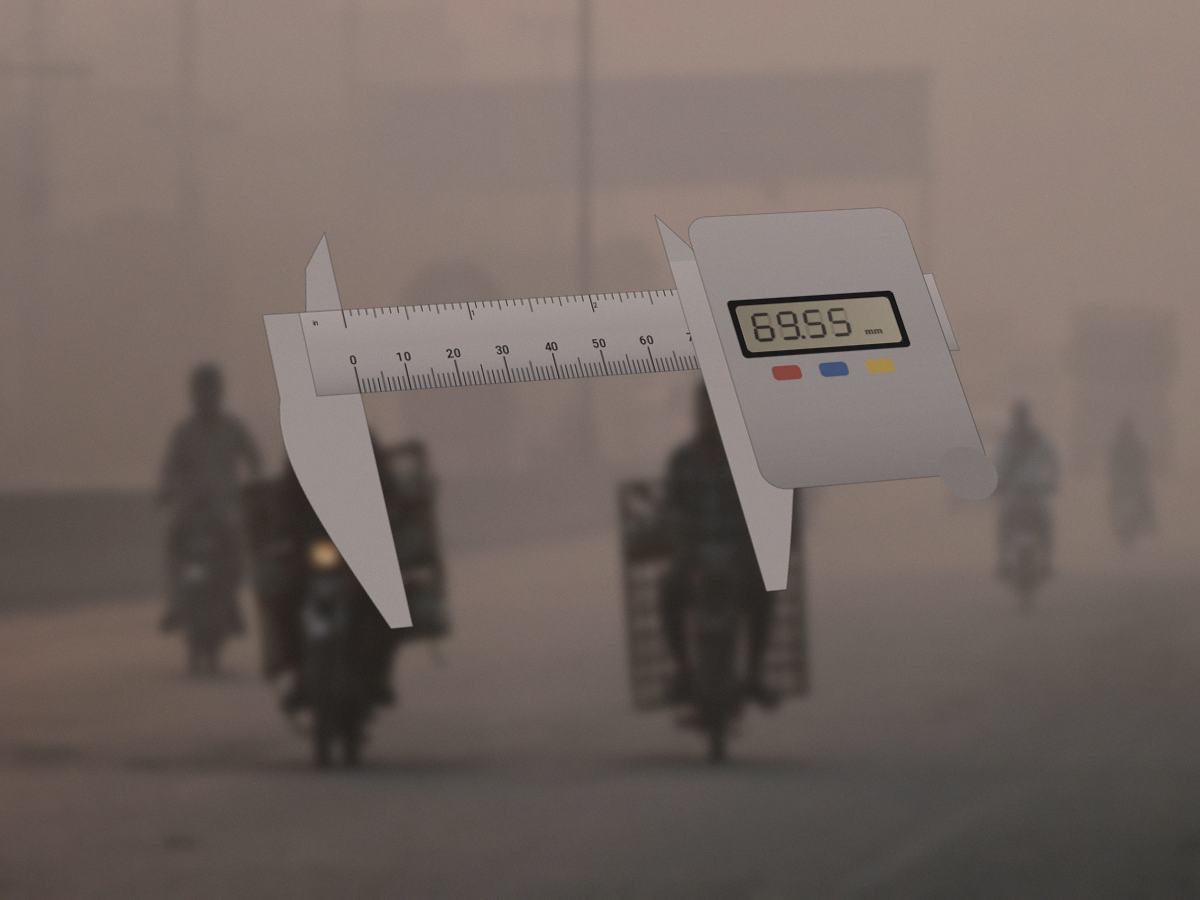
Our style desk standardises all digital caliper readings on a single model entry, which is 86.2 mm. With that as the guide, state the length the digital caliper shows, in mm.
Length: 69.55 mm
